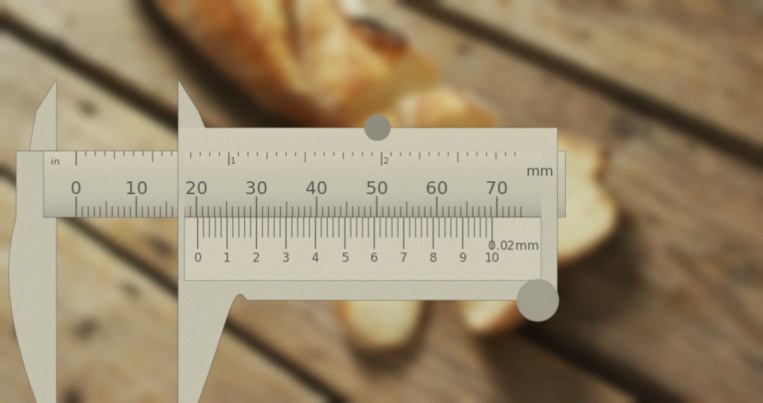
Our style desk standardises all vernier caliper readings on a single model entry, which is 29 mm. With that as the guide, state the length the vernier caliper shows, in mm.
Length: 20.2 mm
